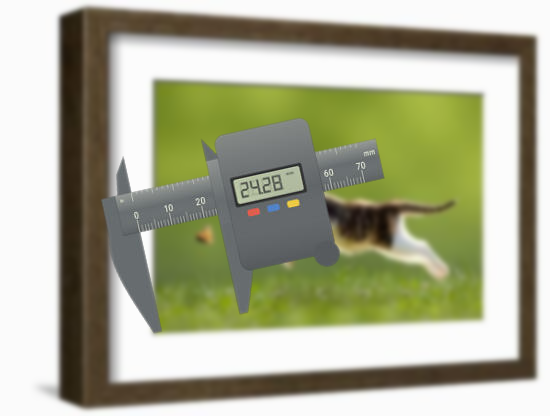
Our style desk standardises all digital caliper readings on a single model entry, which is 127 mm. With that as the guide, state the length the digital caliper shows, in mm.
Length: 24.28 mm
